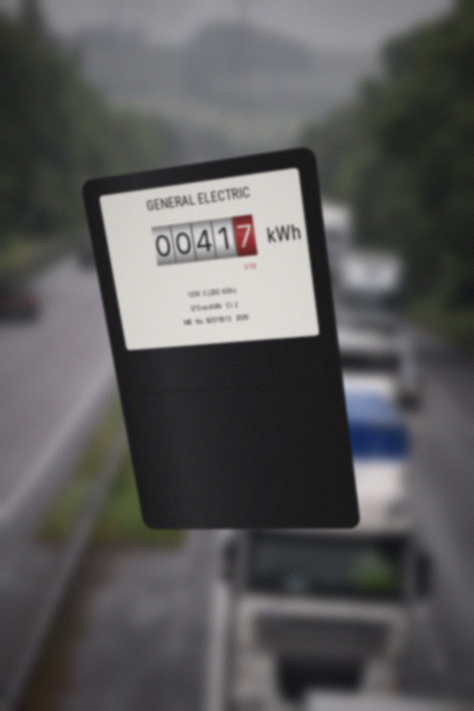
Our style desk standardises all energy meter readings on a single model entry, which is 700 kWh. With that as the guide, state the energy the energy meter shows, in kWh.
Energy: 41.7 kWh
